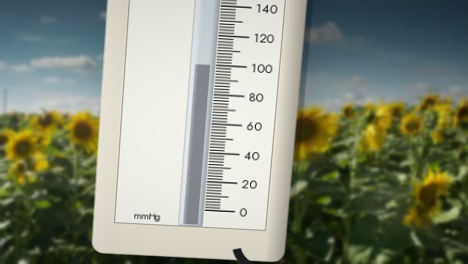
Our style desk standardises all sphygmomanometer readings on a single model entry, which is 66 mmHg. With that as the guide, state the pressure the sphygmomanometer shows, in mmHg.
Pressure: 100 mmHg
